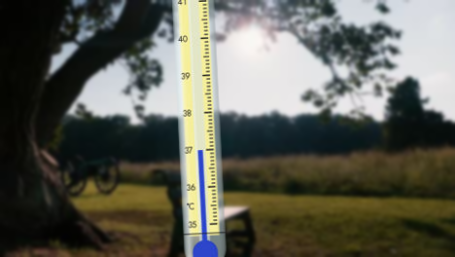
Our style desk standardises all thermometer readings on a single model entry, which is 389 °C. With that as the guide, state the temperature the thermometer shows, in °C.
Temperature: 37 °C
